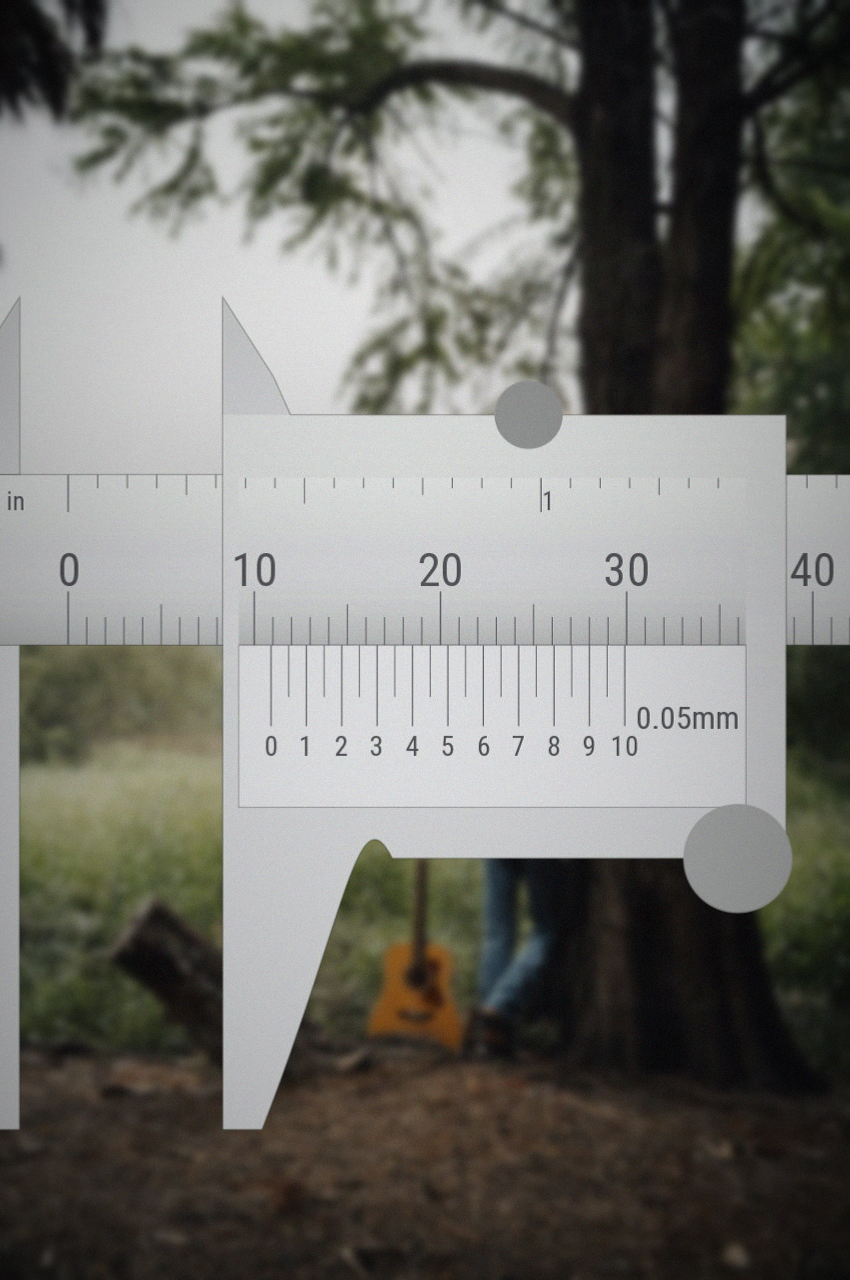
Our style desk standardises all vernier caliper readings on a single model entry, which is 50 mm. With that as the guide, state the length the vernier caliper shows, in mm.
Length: 10.9 mm
